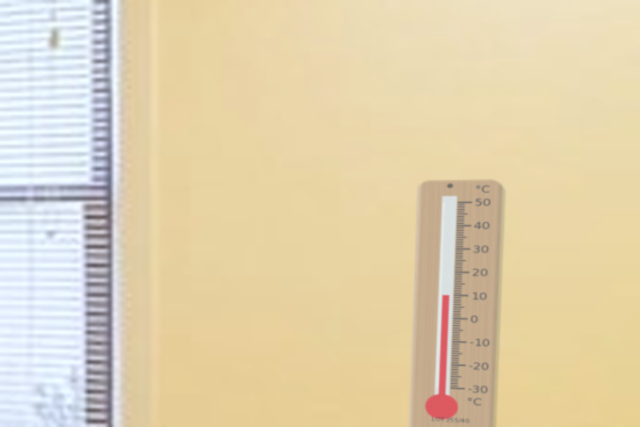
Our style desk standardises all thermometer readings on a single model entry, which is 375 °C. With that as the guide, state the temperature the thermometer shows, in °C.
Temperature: 10 °C
